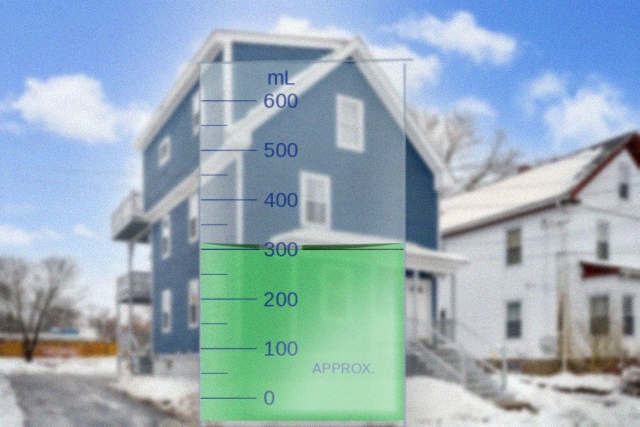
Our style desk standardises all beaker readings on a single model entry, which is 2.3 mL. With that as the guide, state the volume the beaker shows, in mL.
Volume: 300 mL
